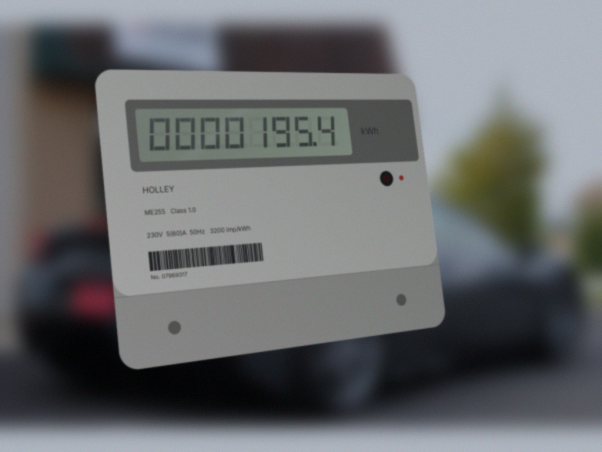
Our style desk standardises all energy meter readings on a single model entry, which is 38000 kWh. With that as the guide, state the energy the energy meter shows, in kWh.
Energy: 195.4 kWh
